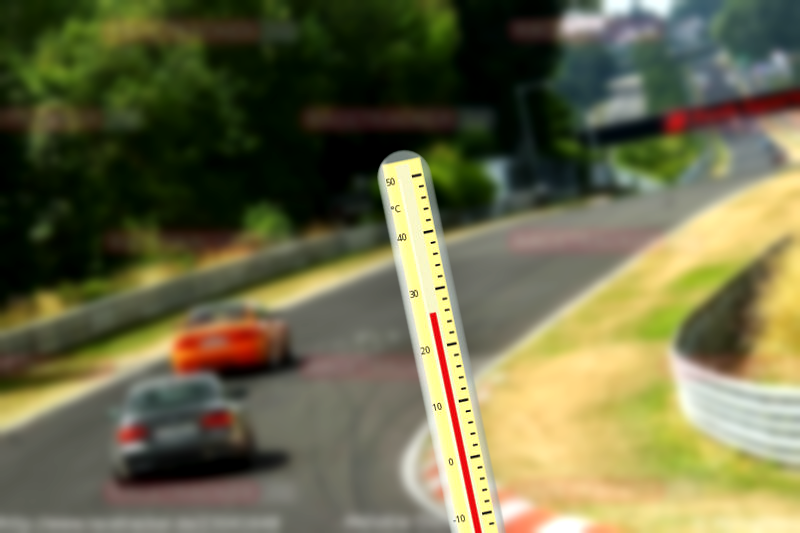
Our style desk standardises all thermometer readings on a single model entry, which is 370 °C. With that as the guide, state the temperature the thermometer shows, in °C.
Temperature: 26 °C
